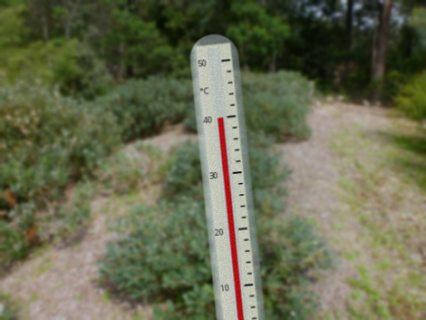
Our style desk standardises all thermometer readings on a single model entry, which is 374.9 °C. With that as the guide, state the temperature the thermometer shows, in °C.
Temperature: 40 °C
